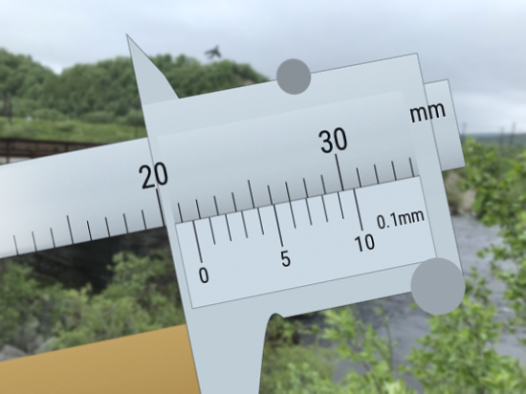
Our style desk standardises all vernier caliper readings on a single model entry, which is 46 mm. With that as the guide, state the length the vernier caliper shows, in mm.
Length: 21.6 mm
